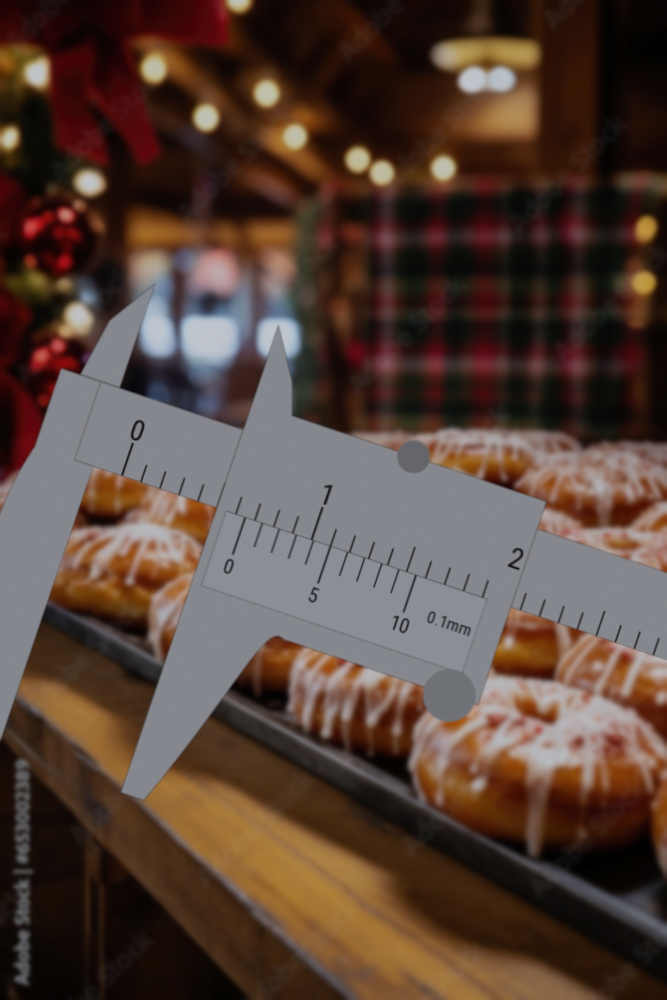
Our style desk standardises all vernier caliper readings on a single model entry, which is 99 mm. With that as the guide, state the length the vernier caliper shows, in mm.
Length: 6.5 mm
